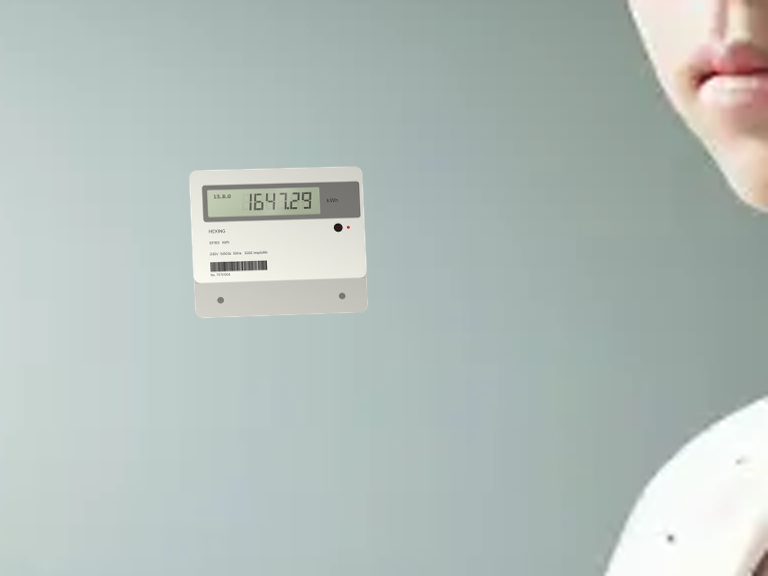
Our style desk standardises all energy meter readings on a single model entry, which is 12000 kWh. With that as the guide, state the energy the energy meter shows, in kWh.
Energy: 1647.29 kWh
